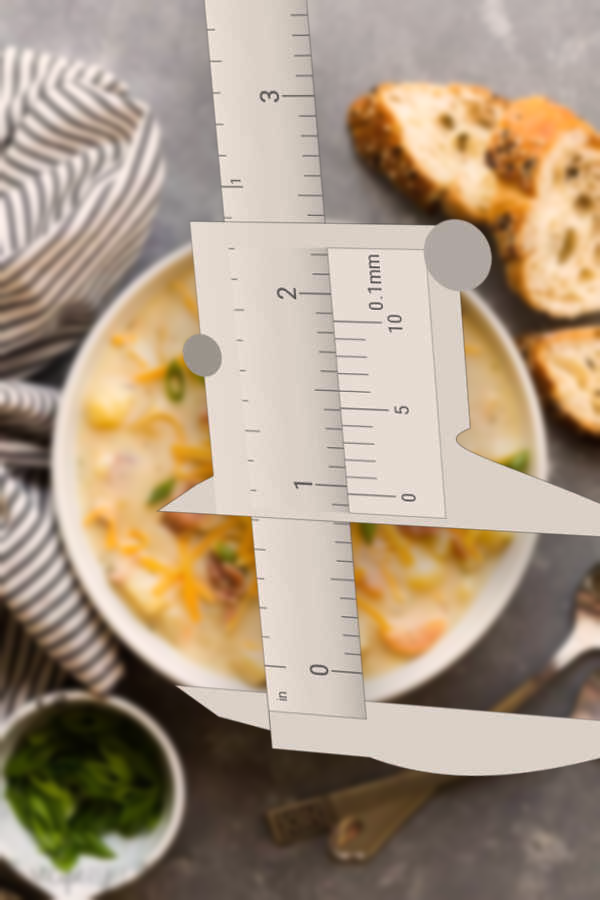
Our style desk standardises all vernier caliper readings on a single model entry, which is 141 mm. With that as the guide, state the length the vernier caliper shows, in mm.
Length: 9.6 mm
